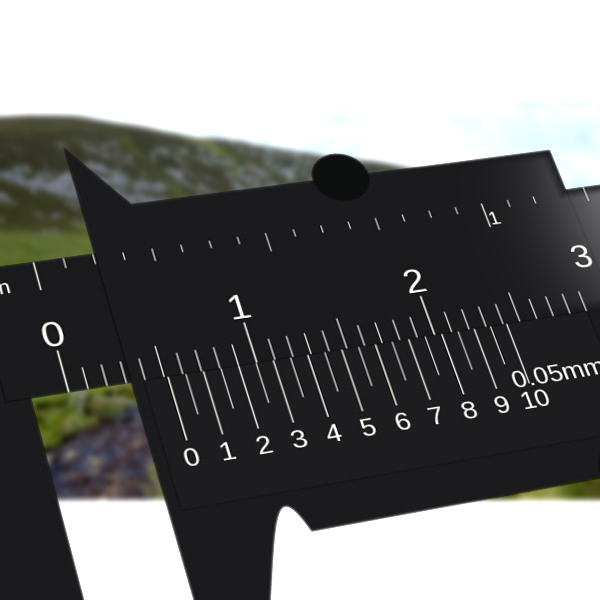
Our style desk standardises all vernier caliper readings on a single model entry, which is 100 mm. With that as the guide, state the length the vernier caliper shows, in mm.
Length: 5.2 mm
